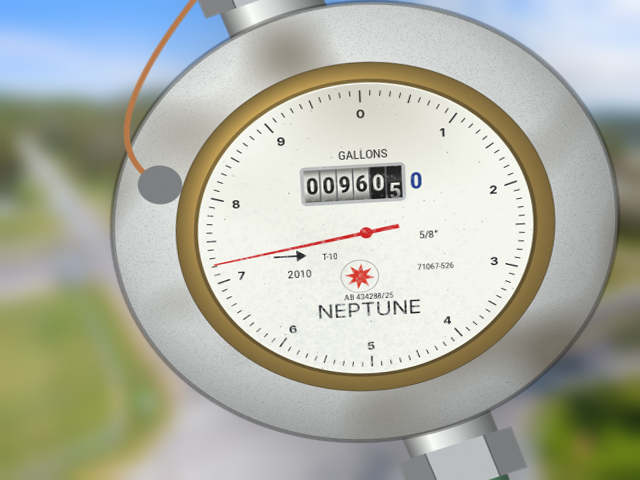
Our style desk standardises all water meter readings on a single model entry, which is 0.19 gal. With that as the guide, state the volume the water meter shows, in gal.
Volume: 96047.2 gal
